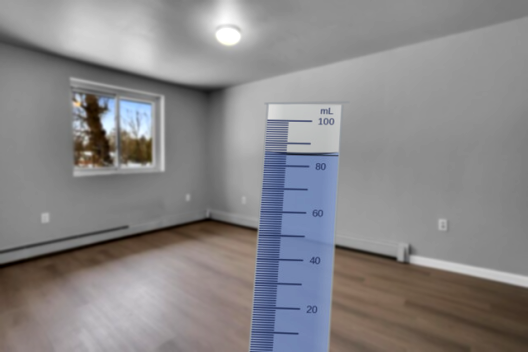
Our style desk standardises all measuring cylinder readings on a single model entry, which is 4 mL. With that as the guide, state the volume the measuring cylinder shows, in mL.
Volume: 85 mL
